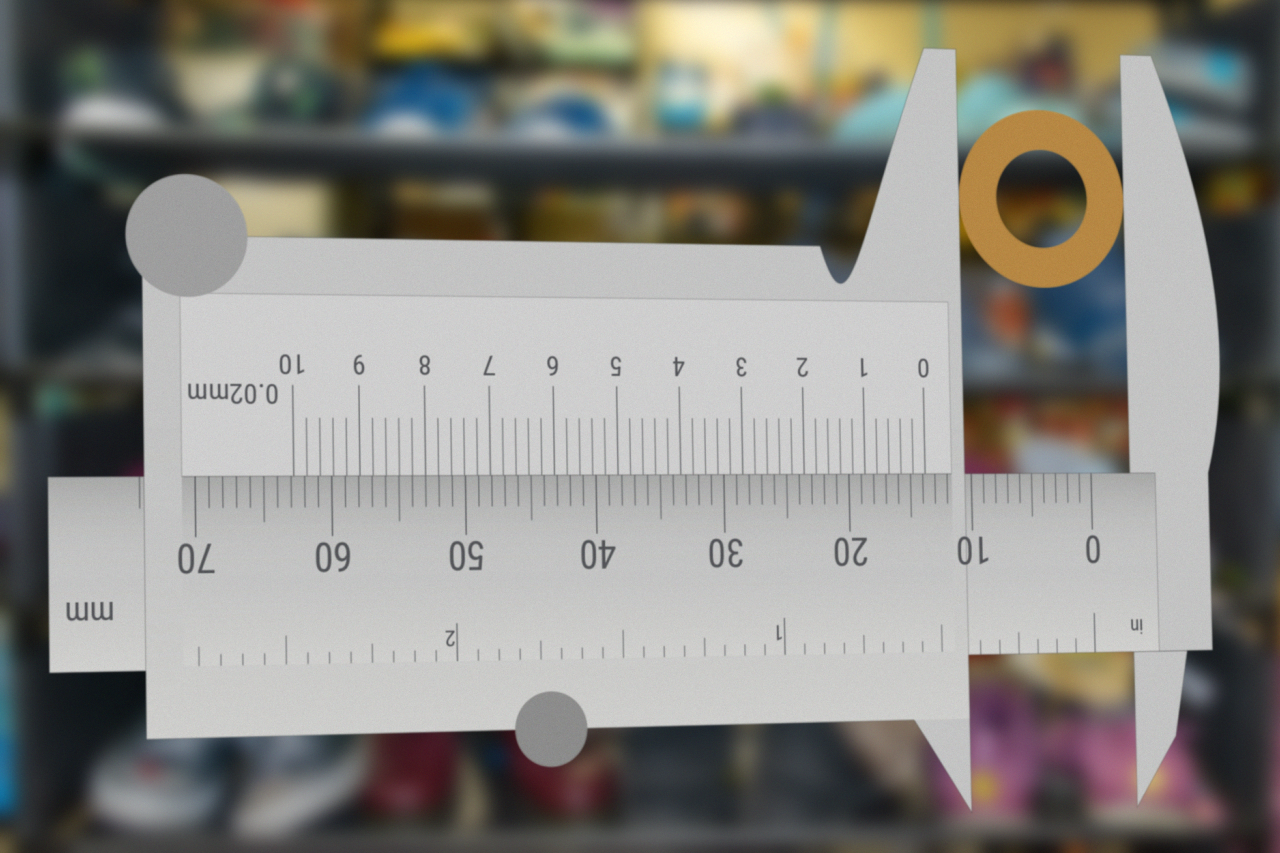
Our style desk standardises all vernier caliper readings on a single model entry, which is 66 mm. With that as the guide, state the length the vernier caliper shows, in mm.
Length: 13.8 mm
